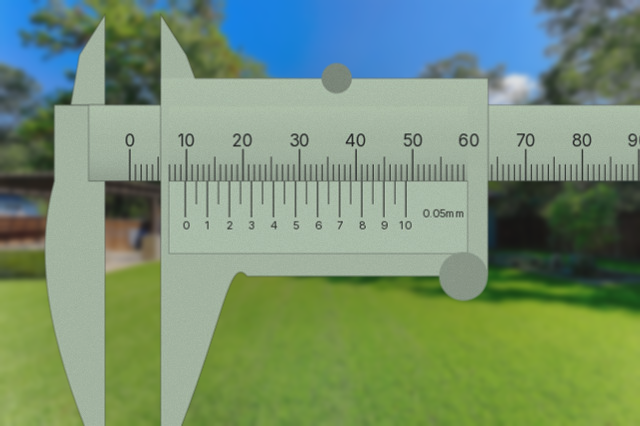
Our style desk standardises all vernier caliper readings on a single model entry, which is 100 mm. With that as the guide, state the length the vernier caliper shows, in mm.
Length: 9.8 mm
